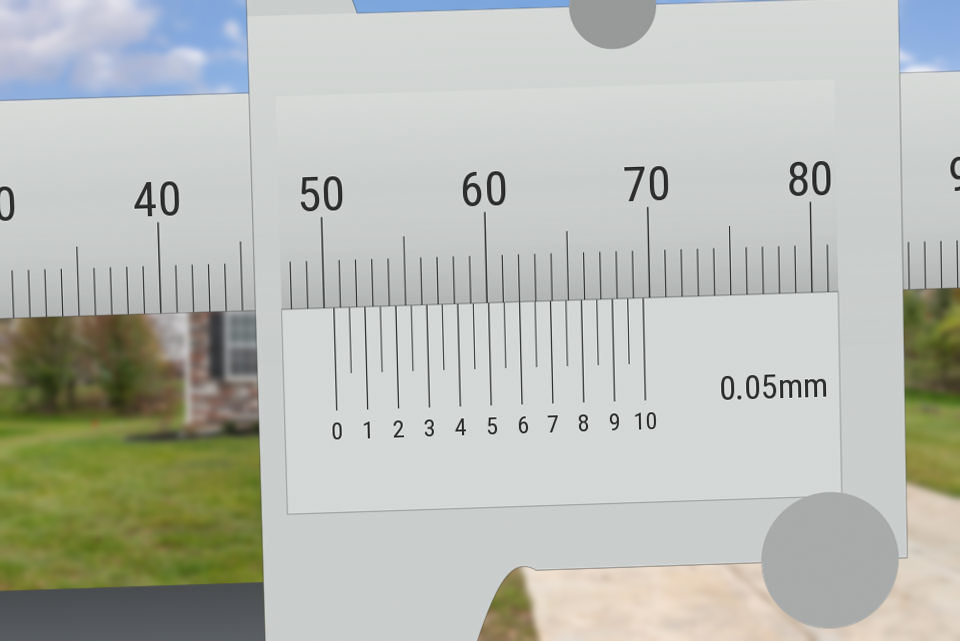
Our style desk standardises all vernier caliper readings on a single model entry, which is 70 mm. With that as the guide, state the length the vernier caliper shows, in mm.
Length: 50.6 mm
